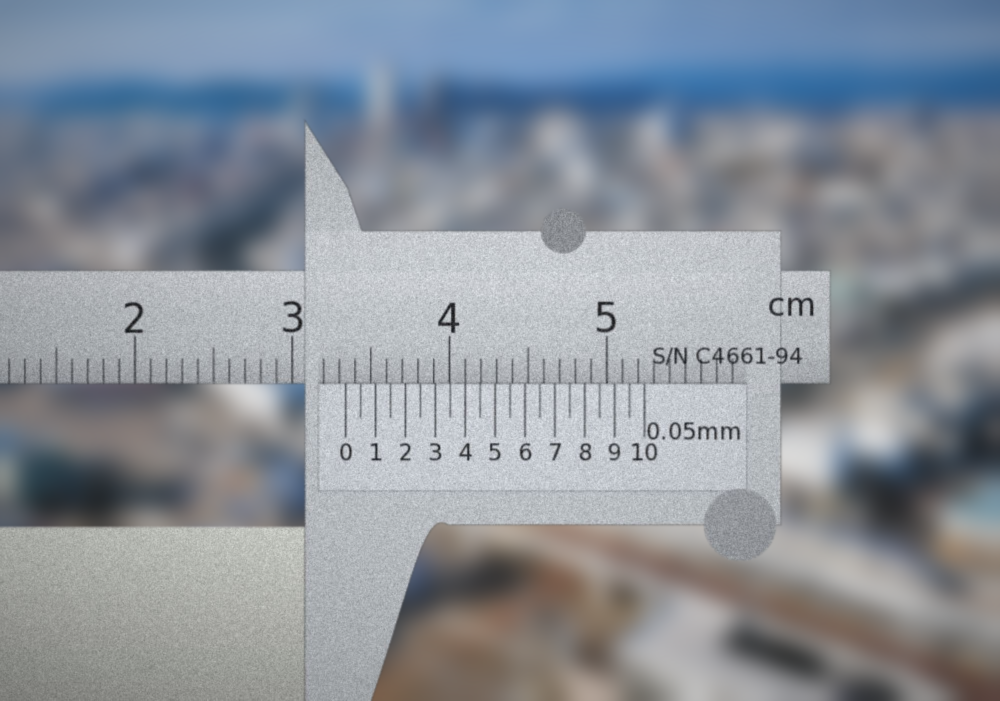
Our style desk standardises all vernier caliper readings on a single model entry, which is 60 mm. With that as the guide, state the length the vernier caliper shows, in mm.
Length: 33.4 mm
